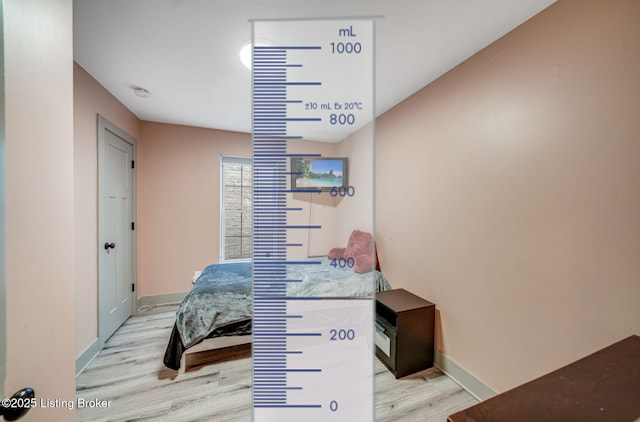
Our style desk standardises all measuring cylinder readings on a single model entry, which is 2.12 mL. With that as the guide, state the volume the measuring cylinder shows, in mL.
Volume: 300 mL
